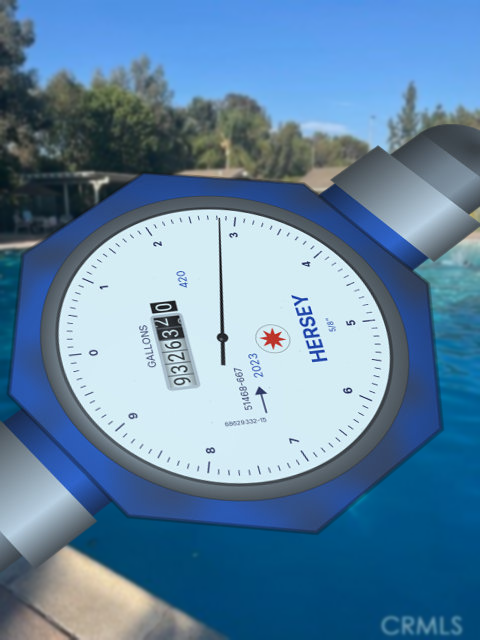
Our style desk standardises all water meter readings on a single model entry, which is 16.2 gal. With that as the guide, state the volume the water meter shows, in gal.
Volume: 9326322.8 gal
